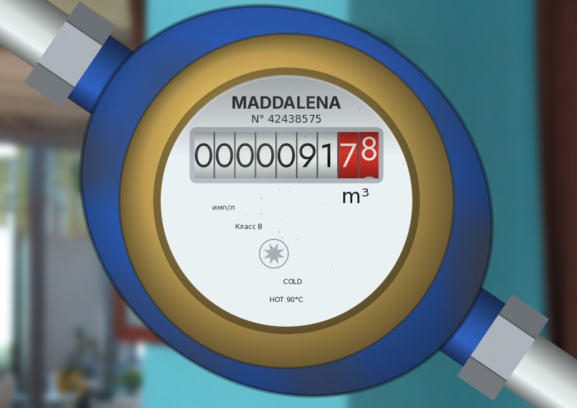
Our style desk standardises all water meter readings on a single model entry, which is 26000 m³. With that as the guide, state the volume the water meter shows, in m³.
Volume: 91.78 m³
